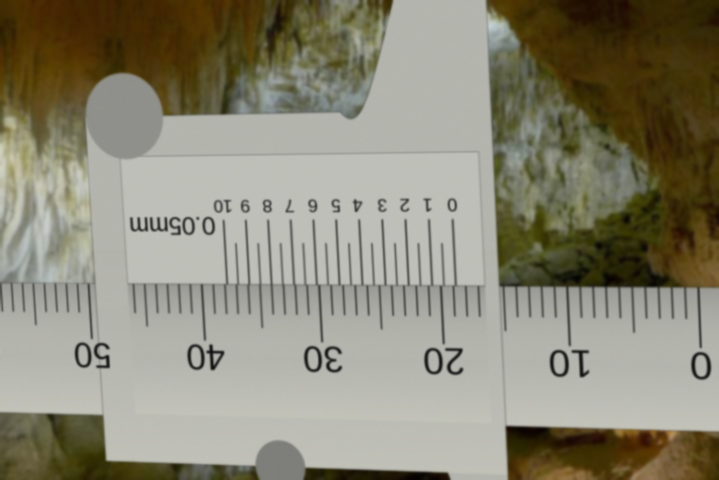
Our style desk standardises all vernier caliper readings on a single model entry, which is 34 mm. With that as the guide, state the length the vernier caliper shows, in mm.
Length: 18.8 mm
